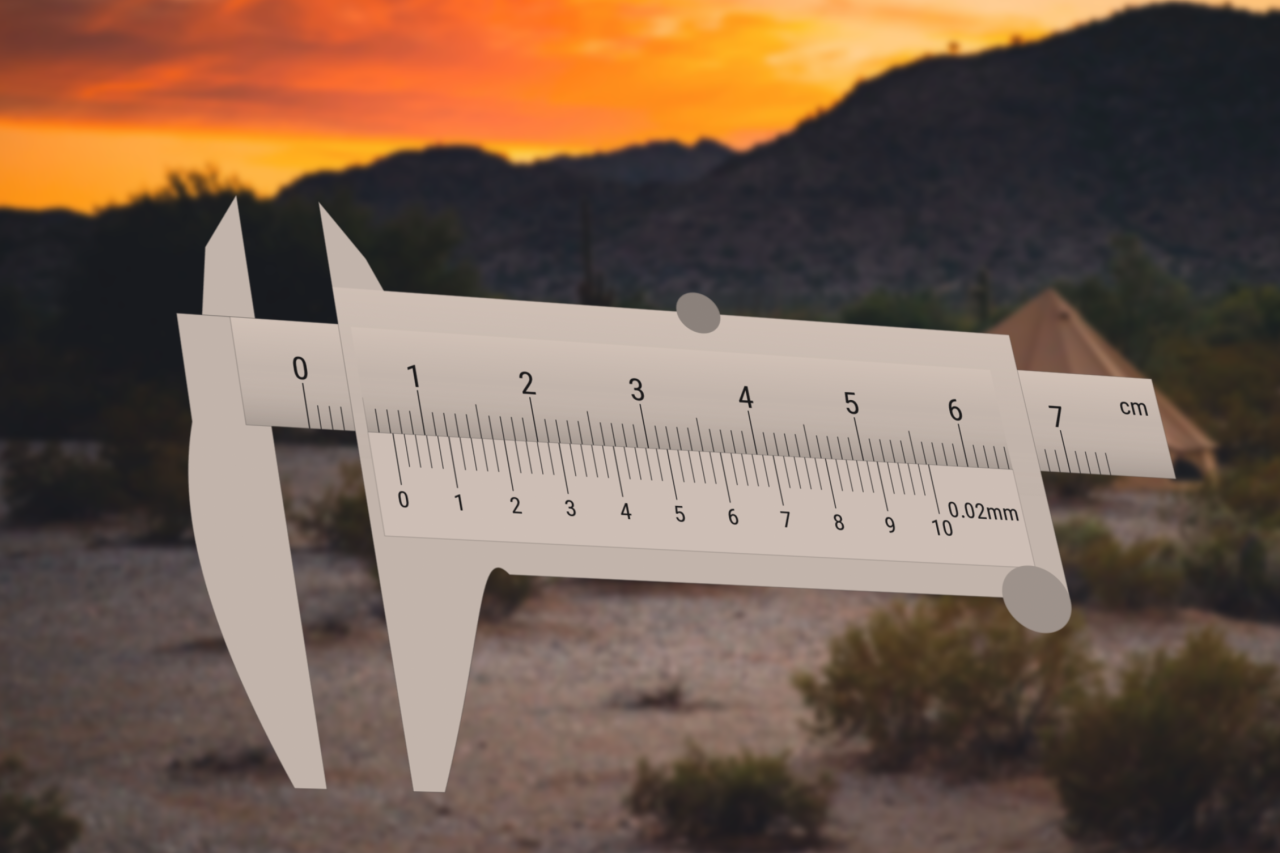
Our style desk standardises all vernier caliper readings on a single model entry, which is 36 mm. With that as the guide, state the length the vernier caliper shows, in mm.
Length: 7.2 mm
